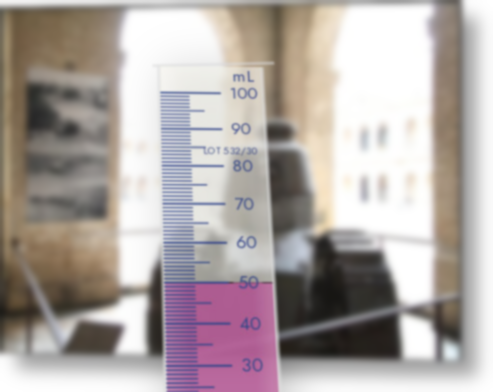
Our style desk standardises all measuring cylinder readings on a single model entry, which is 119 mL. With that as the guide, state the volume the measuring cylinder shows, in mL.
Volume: 50 mL
